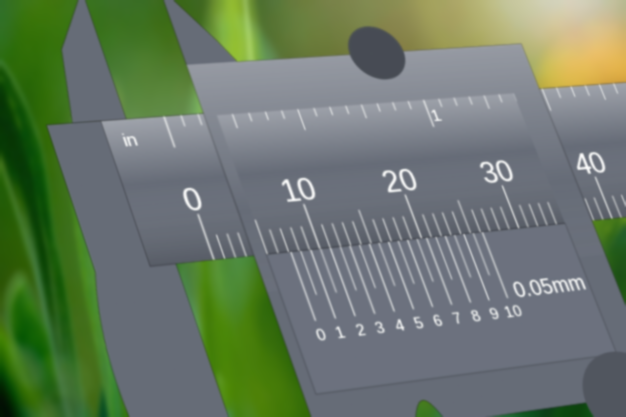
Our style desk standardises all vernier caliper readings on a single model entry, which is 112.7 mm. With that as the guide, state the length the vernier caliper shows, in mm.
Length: 7.2 mm
